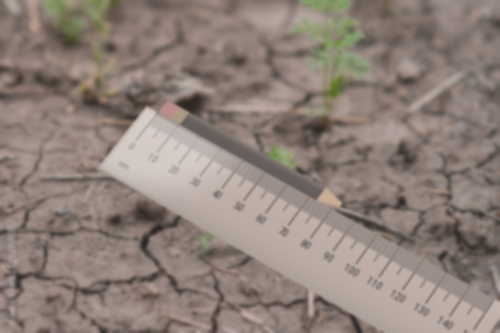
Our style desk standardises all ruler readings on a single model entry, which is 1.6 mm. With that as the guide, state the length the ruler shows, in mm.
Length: 85 mm
